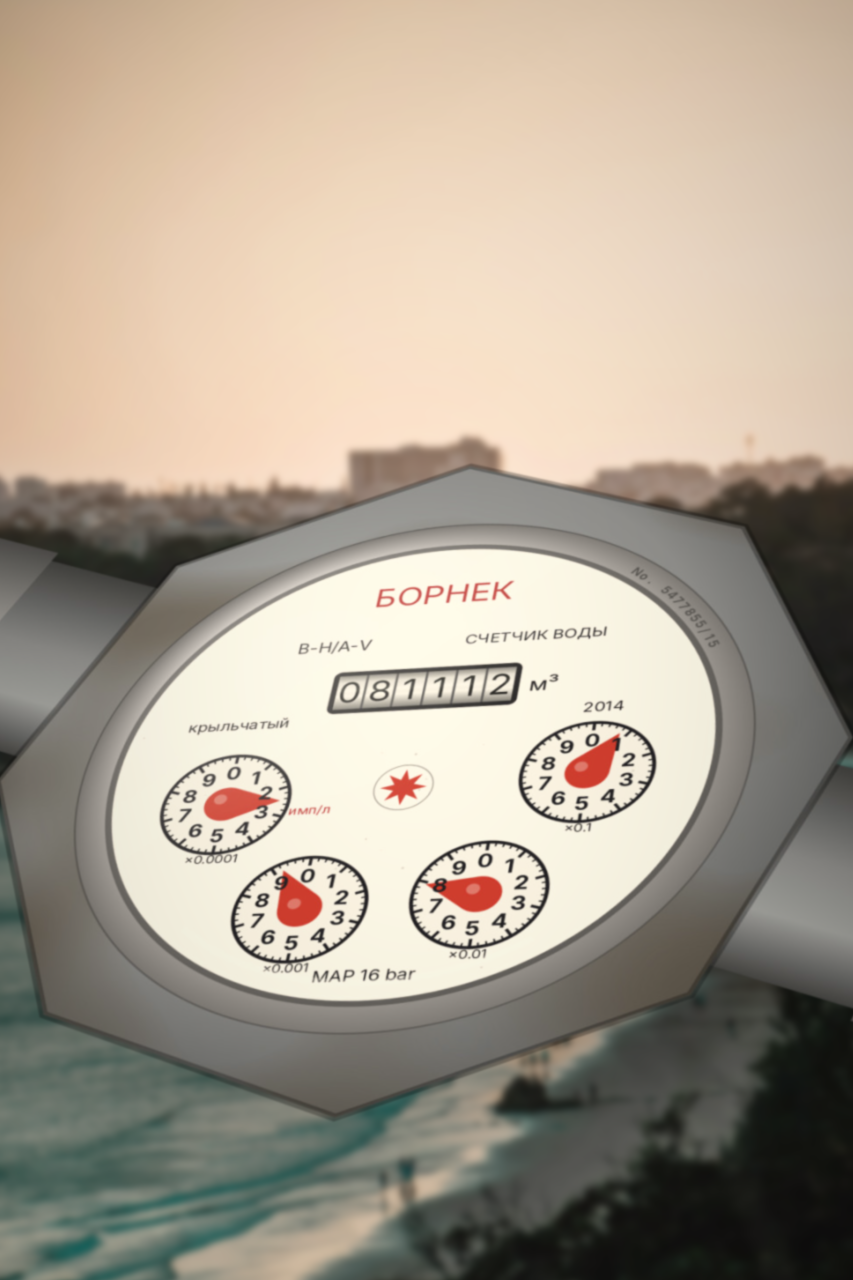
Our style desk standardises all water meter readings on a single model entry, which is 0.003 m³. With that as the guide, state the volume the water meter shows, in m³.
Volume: 81112.0792 m³
